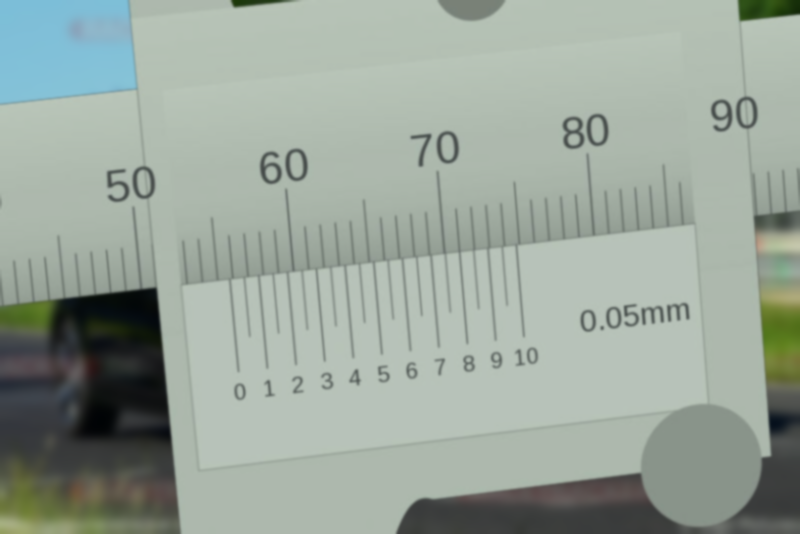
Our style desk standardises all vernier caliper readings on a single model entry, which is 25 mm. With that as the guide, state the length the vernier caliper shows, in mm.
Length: 55.8 mm
